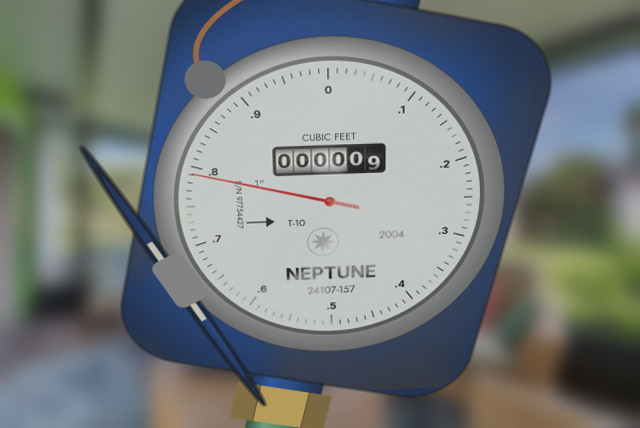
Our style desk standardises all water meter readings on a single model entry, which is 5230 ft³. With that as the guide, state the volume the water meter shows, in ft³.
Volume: 8.79 ft³
